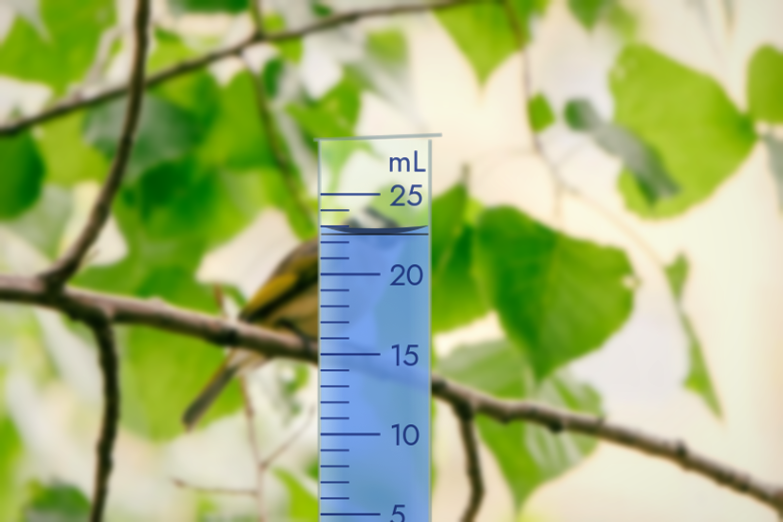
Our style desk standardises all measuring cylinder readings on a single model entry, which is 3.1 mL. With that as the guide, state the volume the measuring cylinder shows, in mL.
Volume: 22.5 mL
